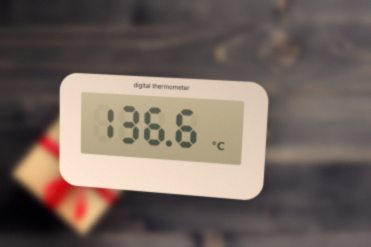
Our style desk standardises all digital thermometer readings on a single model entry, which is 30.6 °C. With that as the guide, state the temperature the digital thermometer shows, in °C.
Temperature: 136.6 °C
